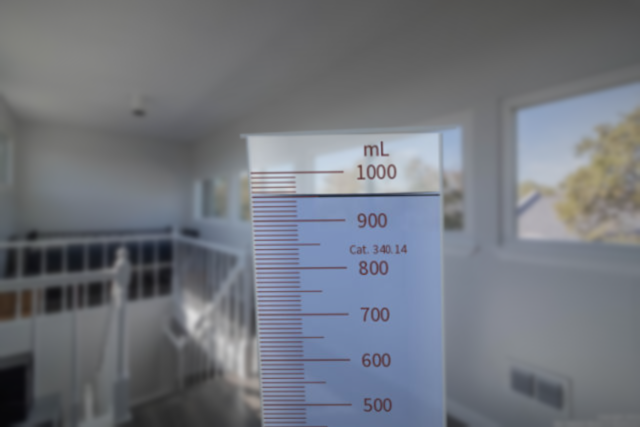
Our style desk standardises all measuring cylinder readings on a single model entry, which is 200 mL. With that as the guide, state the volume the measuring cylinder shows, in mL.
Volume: 950 mL
